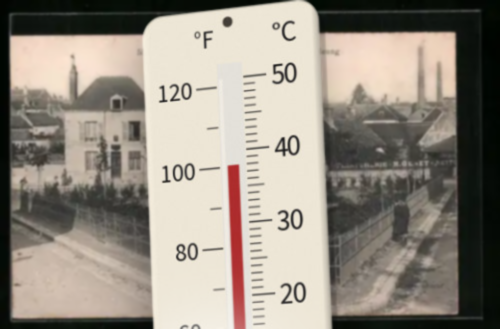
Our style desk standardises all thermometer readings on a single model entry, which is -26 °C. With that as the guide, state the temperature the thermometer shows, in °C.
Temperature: 38 °C
